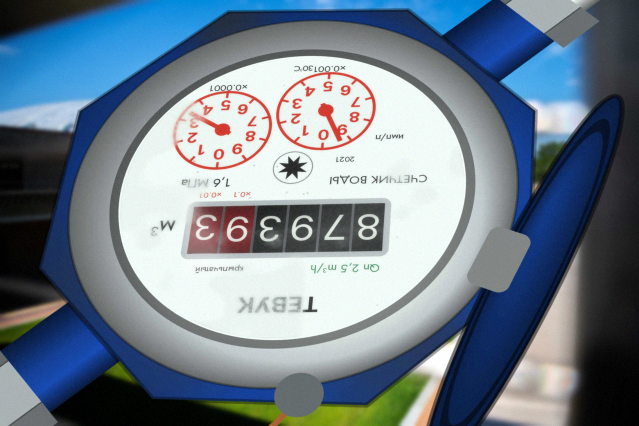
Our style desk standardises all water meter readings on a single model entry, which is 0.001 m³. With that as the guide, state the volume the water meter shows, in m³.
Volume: 8793.9293 m³
